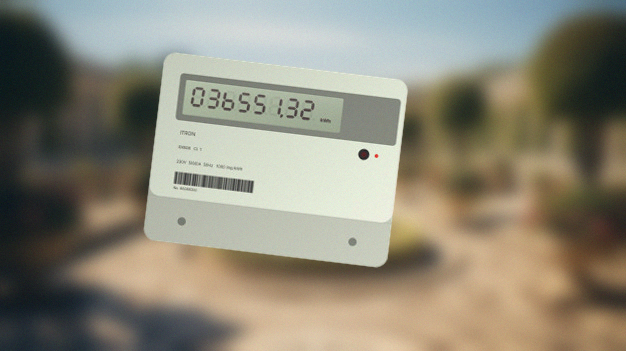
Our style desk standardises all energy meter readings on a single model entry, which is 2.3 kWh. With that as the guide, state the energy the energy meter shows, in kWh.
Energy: 36551.32 kWh
